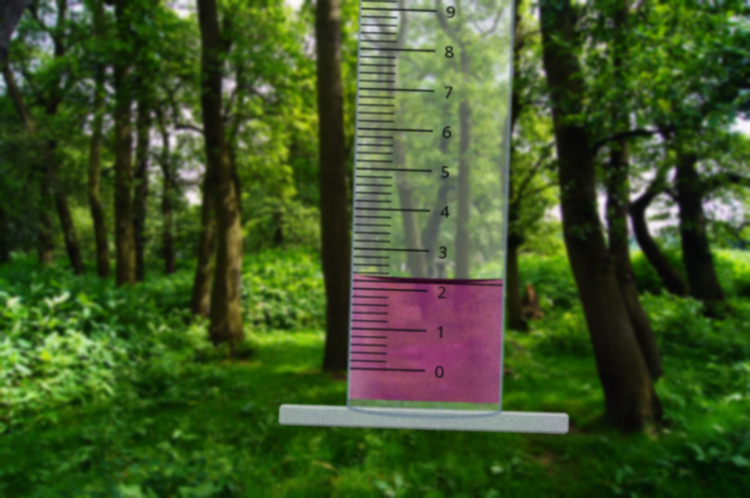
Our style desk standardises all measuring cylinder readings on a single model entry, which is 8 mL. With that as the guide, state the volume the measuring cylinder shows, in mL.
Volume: 2.2 mL
